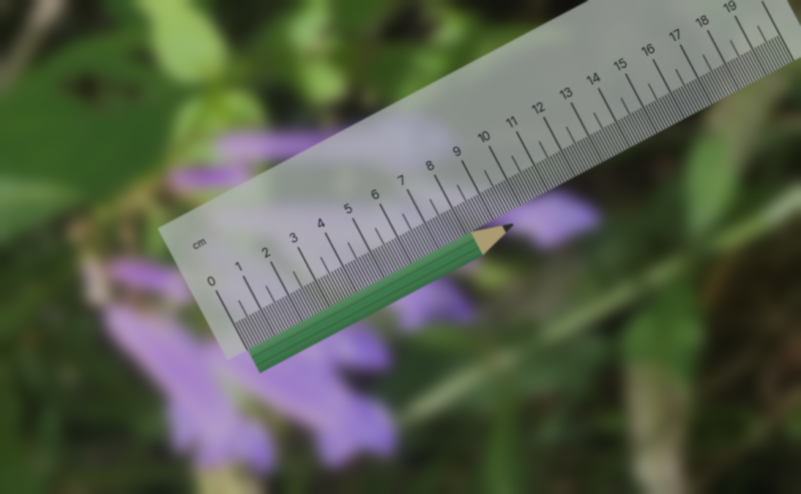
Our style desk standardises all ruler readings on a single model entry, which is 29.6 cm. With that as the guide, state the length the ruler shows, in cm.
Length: 9.5 cm
